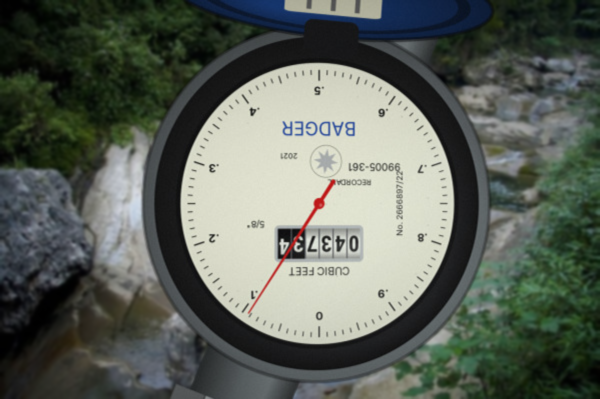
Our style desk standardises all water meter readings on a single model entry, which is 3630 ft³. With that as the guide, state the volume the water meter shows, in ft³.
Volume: 43734.09 ft³
